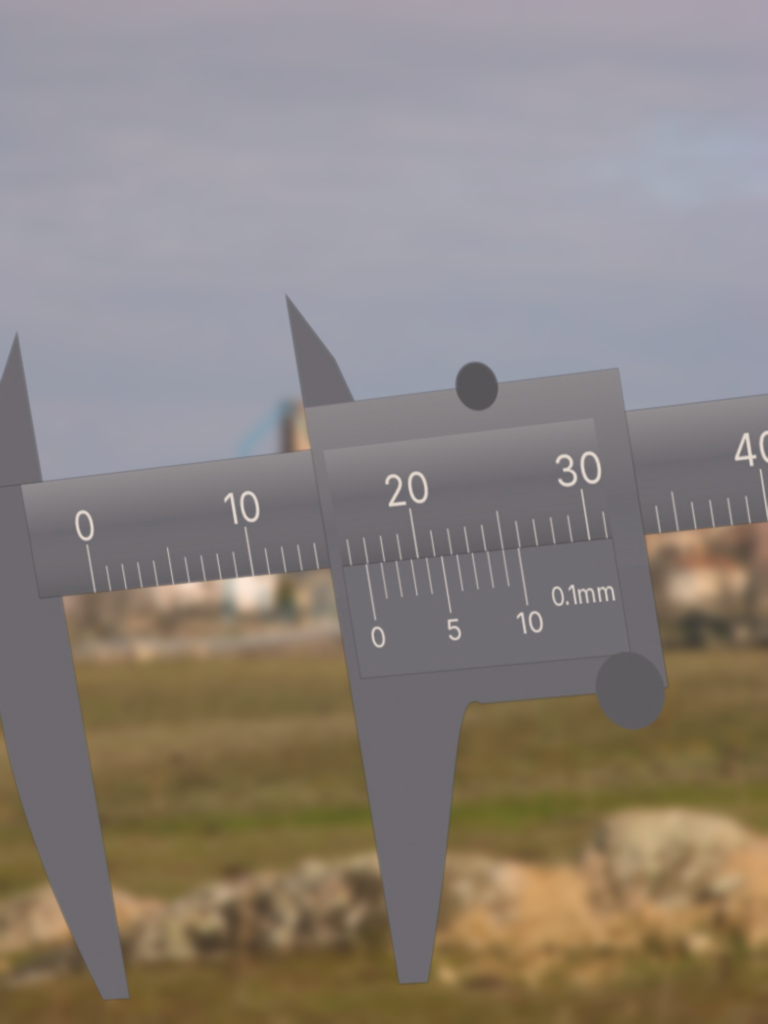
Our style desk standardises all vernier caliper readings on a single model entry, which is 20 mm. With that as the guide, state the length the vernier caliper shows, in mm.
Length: 16.9 mm
